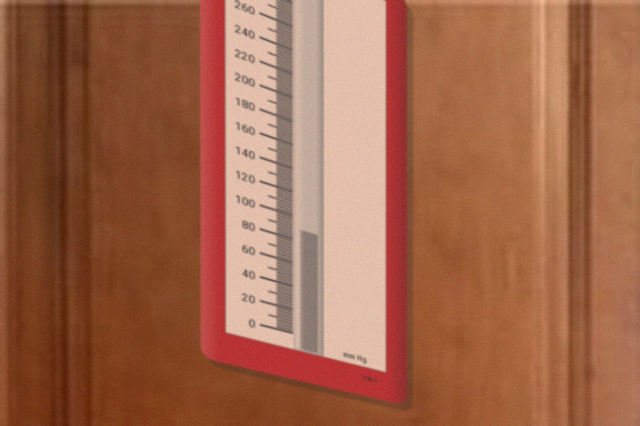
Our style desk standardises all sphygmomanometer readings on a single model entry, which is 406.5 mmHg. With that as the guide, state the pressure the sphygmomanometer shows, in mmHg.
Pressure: 90 mmHg
